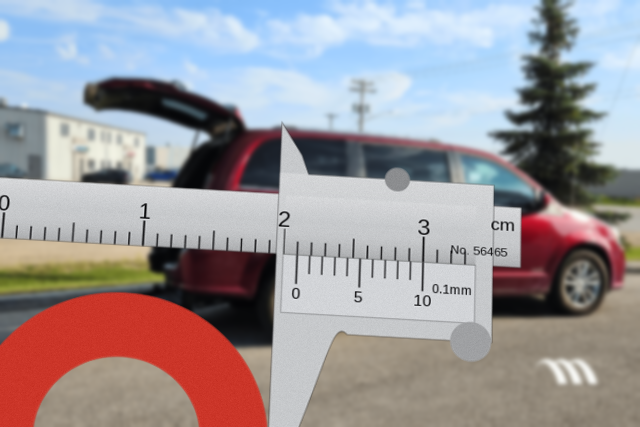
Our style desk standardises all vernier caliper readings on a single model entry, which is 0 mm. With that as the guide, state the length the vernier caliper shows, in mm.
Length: 21.0 mm
